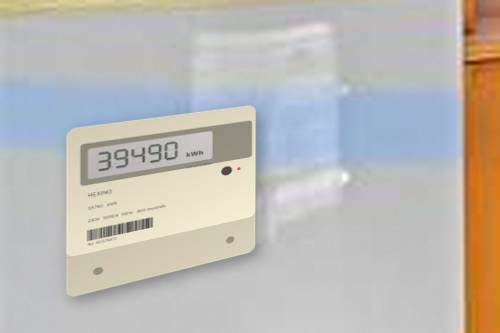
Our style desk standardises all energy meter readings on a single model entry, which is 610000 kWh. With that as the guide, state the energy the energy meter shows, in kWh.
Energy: 39490 kWh
